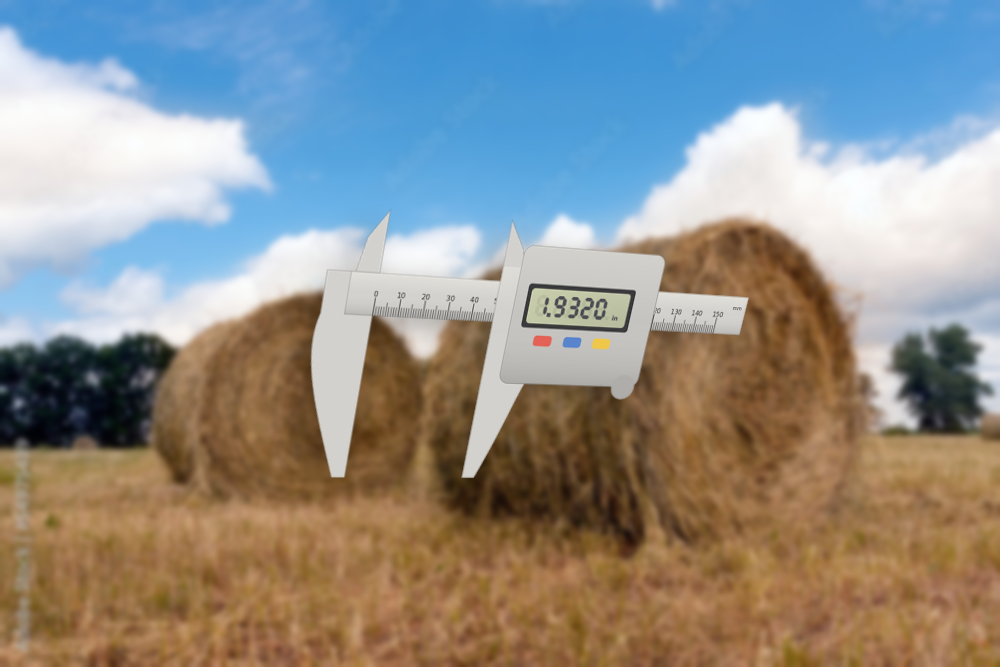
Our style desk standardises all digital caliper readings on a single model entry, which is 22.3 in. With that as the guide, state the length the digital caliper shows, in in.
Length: 1.9320 in
